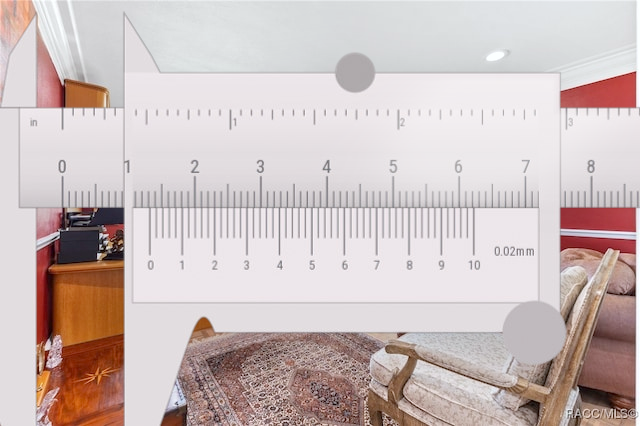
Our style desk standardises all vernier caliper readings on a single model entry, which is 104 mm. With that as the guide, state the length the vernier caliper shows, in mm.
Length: 13.2 mm
